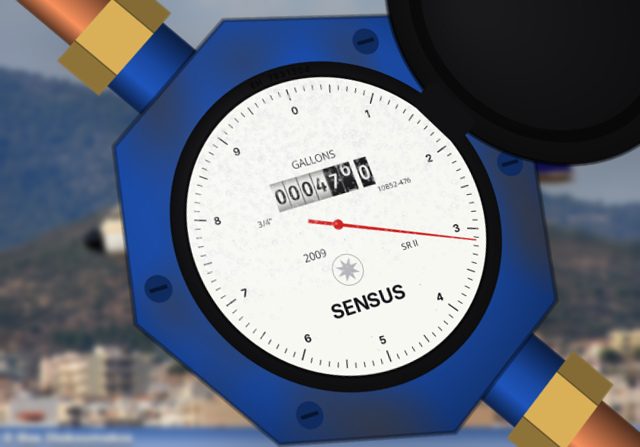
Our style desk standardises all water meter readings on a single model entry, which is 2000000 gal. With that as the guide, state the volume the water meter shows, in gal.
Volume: 4763.1 gal
